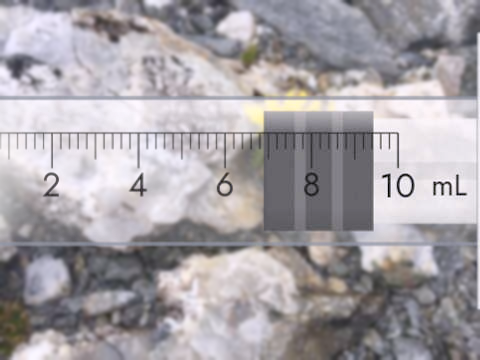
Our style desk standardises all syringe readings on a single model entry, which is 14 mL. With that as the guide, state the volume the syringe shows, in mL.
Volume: 6.9 mL
